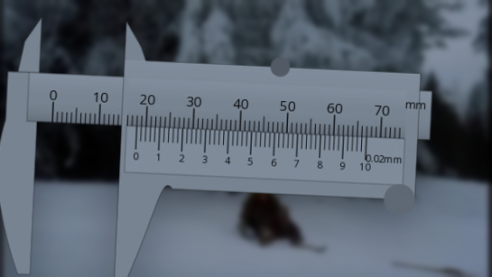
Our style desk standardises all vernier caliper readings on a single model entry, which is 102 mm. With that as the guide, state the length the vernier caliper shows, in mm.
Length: 18.0 mm
